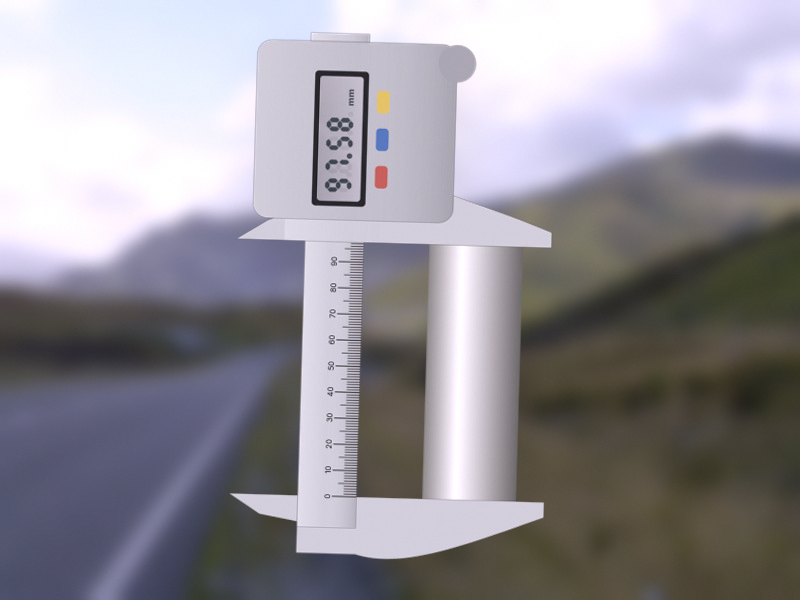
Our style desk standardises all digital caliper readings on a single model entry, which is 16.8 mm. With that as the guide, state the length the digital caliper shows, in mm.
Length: 97.58 mm
